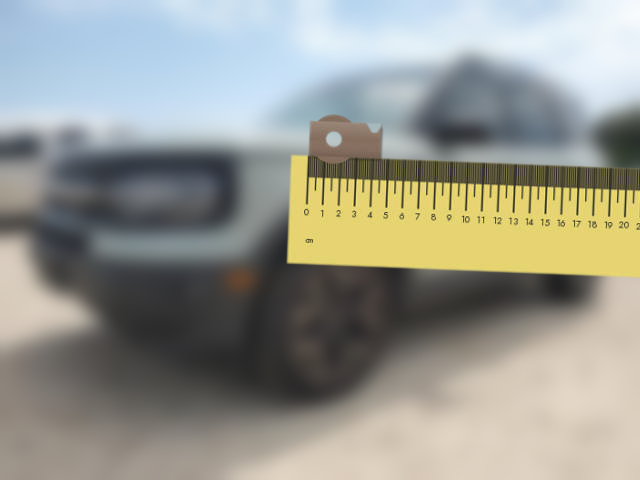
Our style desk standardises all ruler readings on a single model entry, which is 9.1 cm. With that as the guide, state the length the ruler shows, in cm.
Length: 4.5 cm
